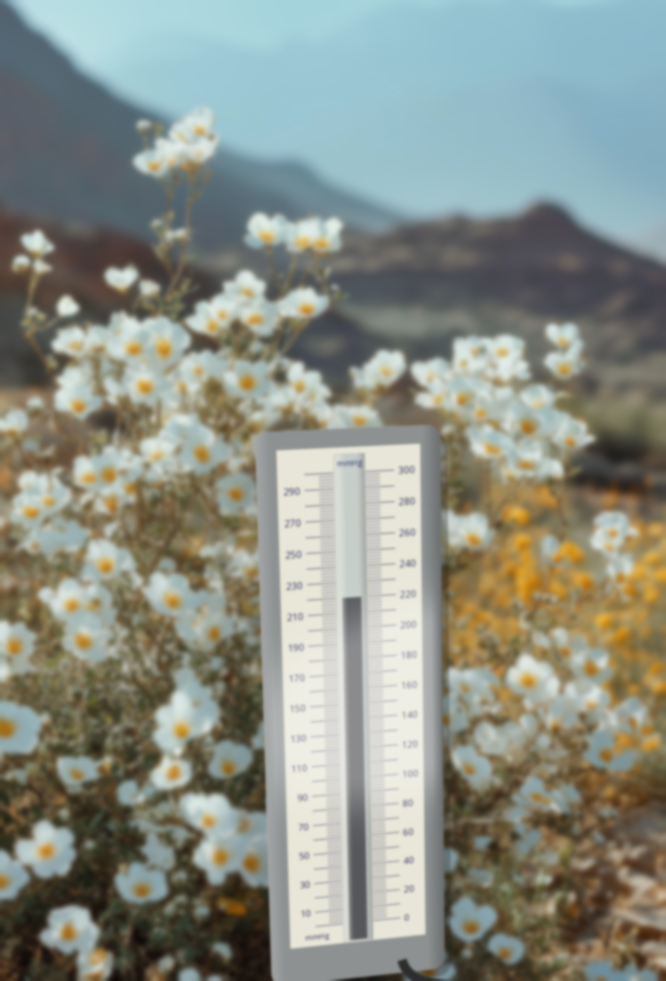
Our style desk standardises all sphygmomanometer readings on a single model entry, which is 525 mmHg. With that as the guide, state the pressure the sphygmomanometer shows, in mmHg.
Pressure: 220 mmHg
